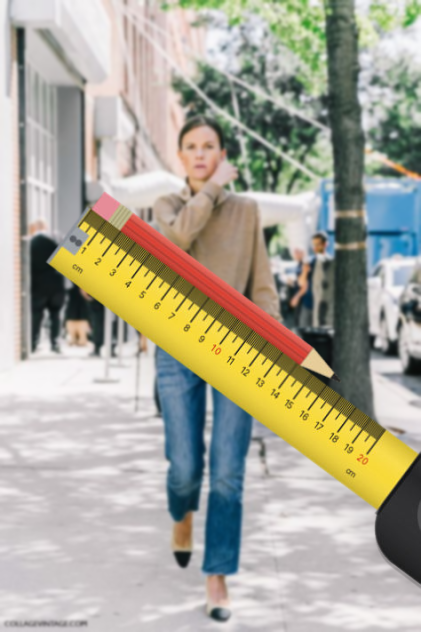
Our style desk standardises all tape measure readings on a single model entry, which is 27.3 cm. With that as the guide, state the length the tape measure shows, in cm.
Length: 16.5 cm
